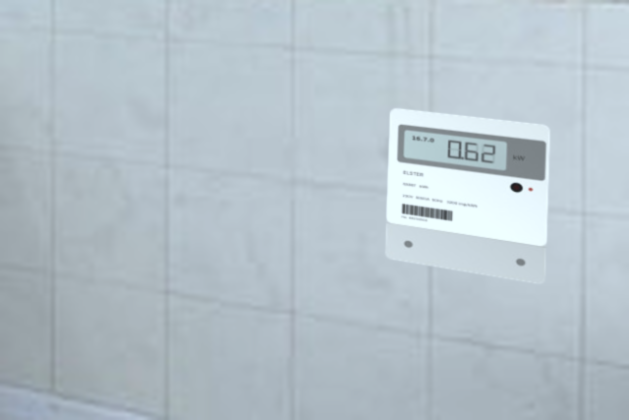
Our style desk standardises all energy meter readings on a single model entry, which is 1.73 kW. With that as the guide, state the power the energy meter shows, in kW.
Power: 0.62 kW
